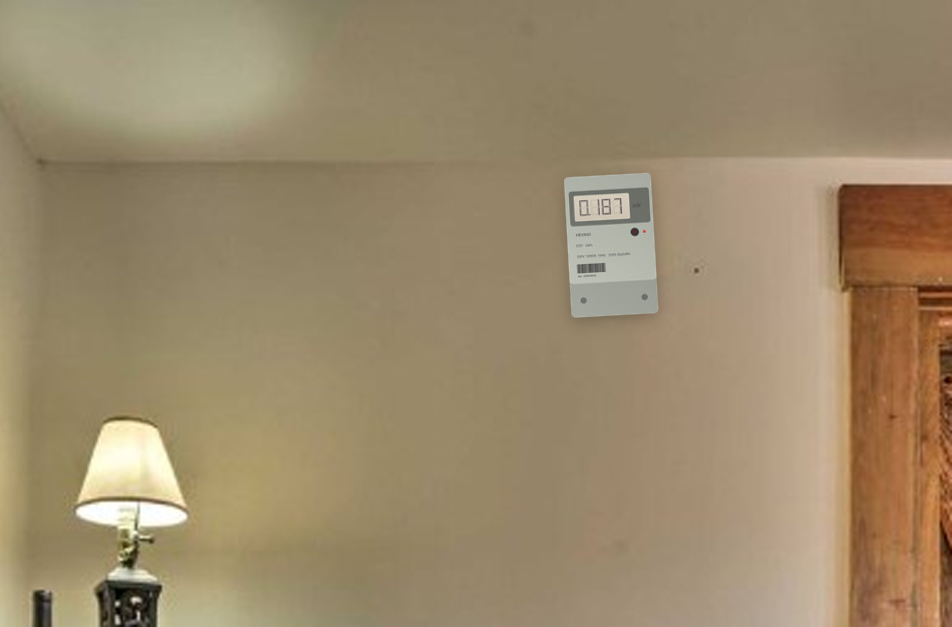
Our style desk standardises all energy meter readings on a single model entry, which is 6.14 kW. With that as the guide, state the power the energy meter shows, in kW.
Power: 0.187 kW
